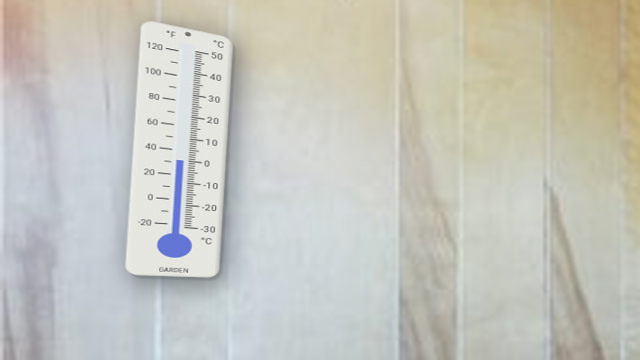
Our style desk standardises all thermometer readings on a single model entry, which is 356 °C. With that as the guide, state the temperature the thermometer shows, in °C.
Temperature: 0 °C
